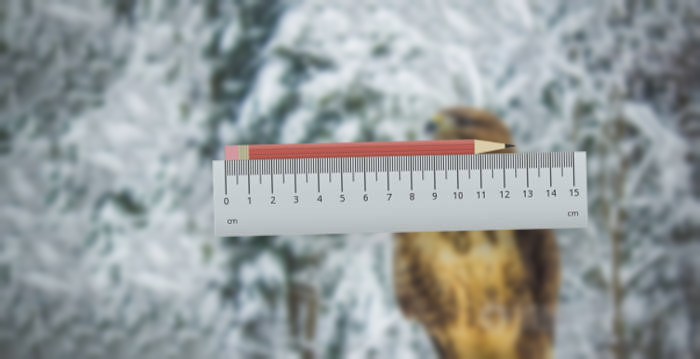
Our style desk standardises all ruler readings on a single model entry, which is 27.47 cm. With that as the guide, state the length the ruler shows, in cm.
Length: 12.5 cm
